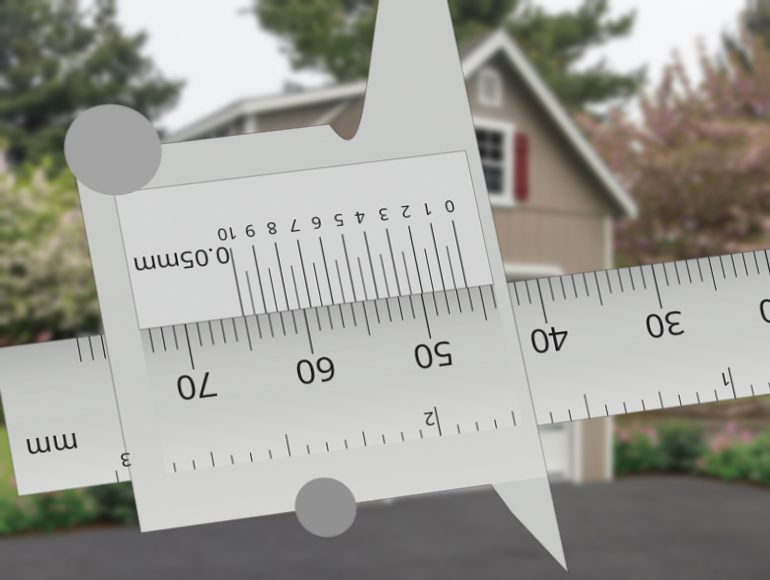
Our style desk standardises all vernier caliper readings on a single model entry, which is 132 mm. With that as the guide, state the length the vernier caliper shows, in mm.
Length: 46.1 mm
